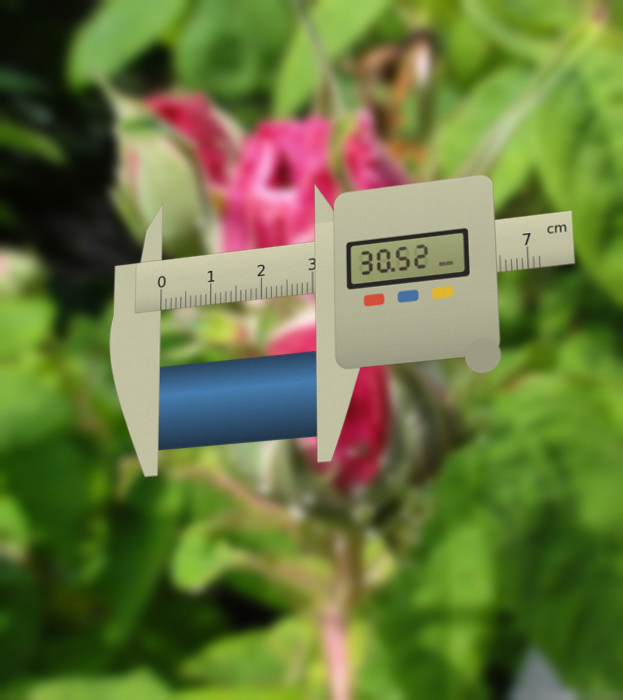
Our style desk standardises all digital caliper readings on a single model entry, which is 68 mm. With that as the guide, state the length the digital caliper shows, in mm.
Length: 30.52 mm
